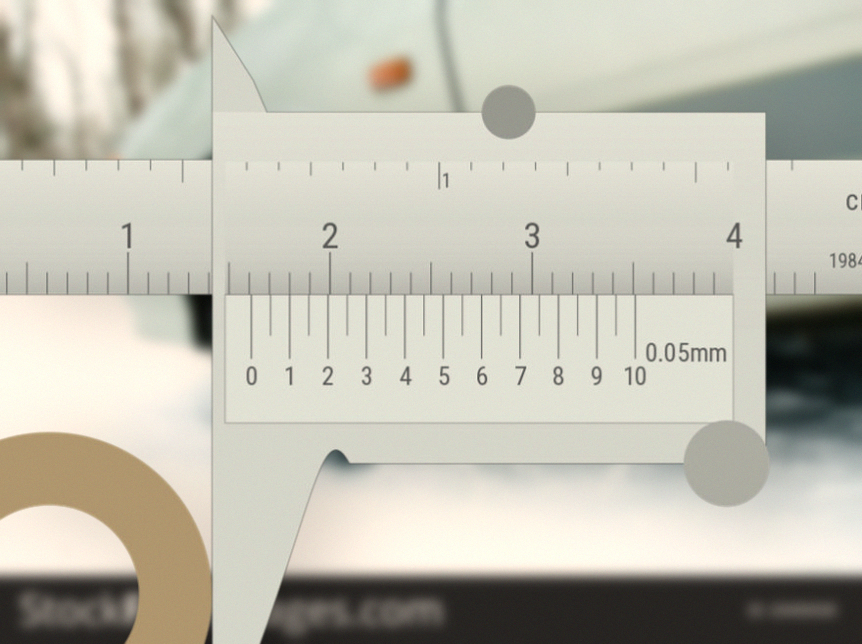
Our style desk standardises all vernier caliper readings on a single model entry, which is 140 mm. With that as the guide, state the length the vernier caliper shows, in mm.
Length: 16.1 mm
